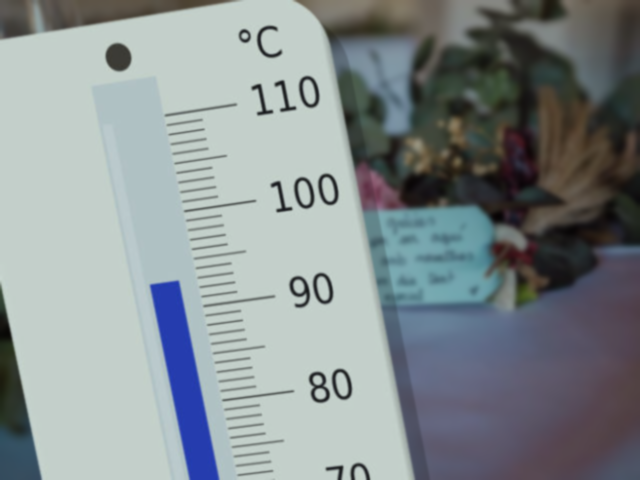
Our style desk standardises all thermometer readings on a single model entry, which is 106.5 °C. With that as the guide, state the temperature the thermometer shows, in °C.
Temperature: 93 °C
